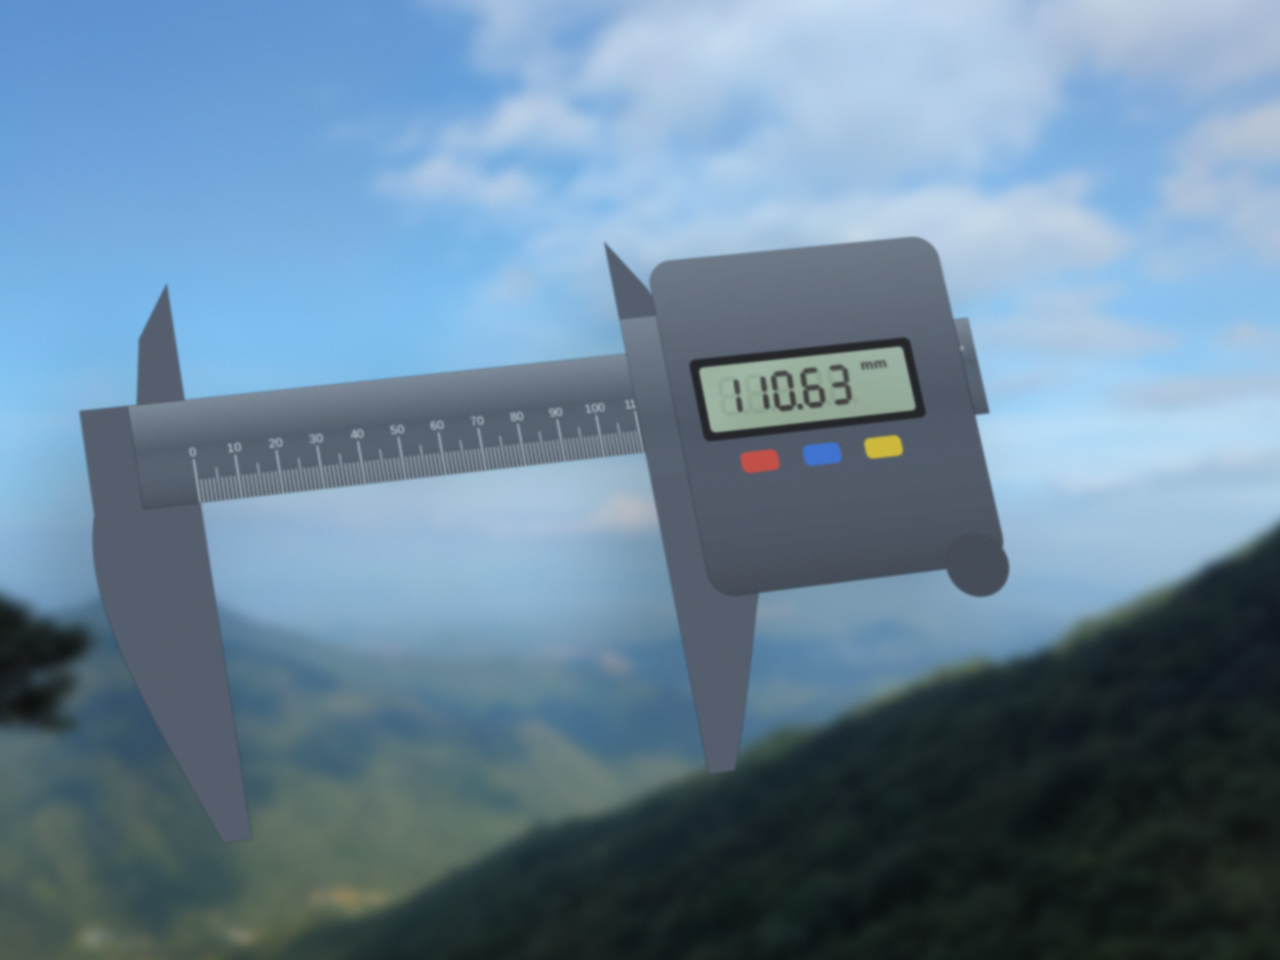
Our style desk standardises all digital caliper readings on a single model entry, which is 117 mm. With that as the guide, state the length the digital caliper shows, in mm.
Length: 110.63 mm
